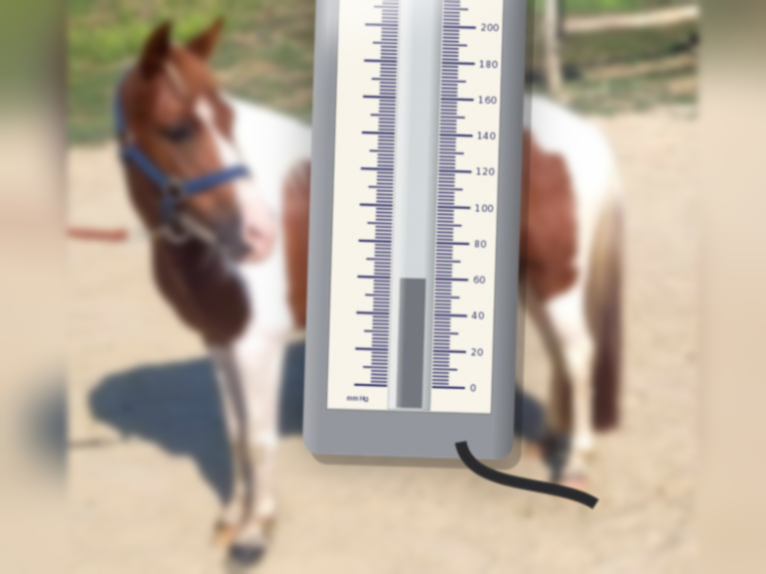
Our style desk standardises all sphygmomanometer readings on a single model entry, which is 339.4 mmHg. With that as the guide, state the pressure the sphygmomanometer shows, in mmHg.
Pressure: 60 mmHg
